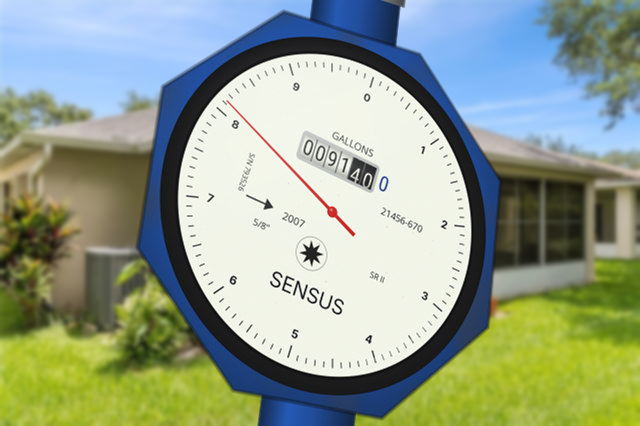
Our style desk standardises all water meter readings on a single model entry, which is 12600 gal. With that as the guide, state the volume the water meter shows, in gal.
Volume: 91398.1 gal
